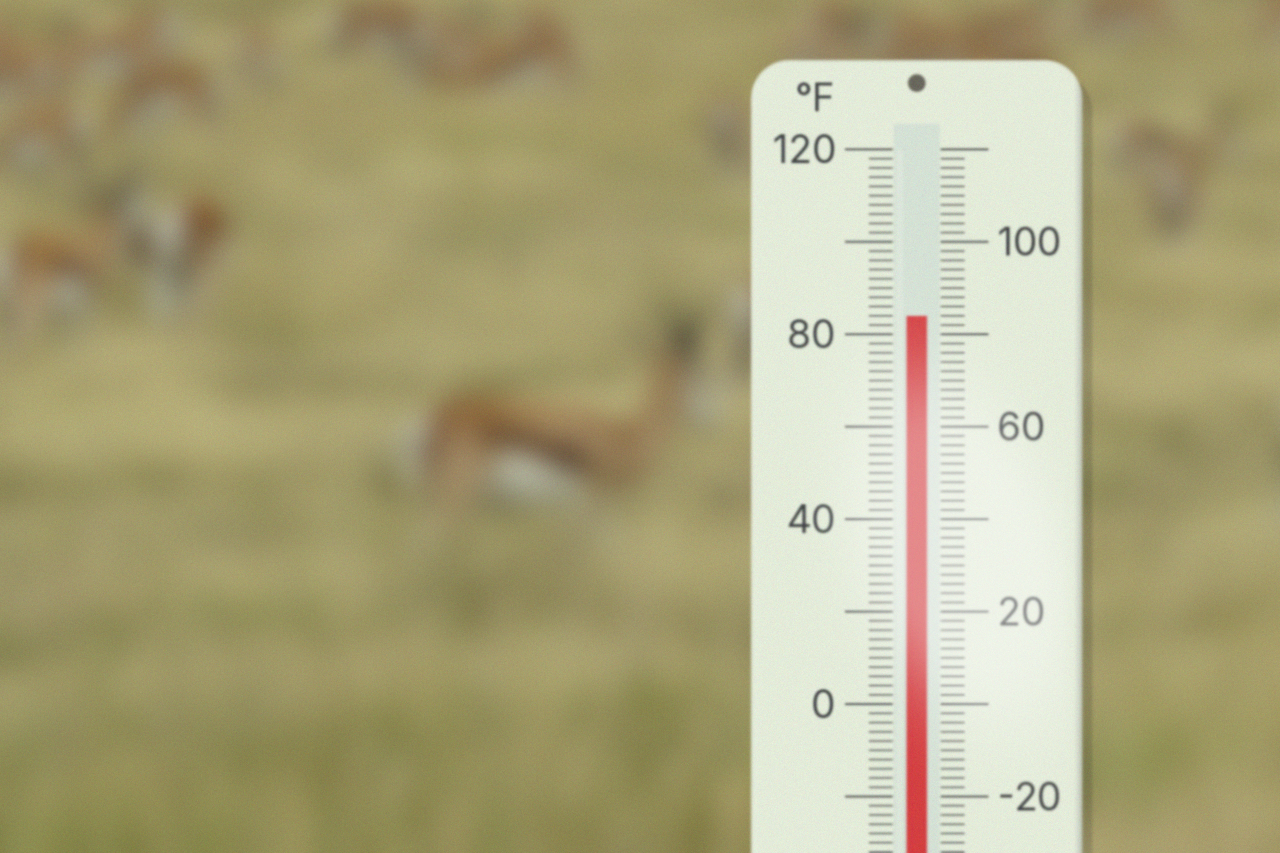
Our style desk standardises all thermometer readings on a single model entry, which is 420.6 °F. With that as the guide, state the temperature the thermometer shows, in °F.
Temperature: 84 °F
